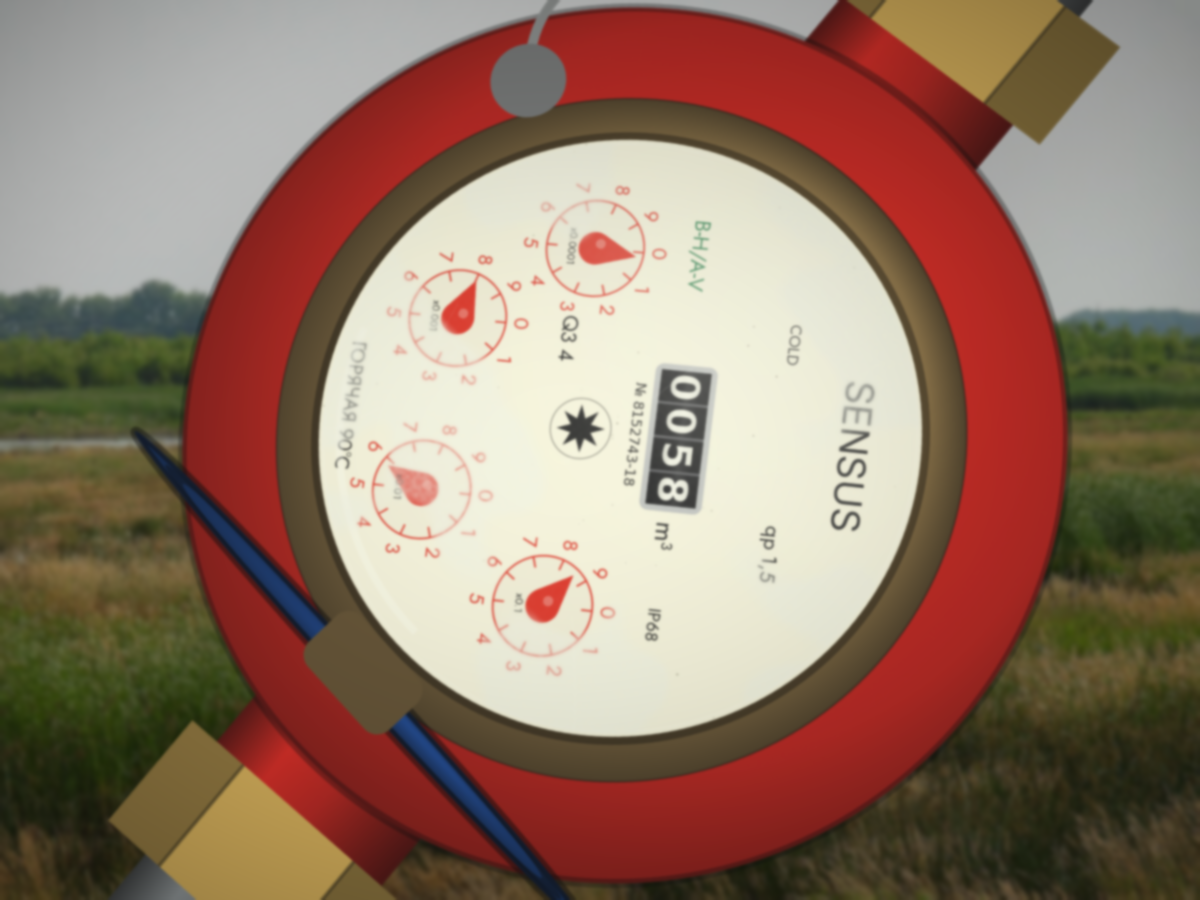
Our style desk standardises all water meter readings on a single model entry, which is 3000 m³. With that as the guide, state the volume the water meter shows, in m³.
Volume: 58.8580 m³
